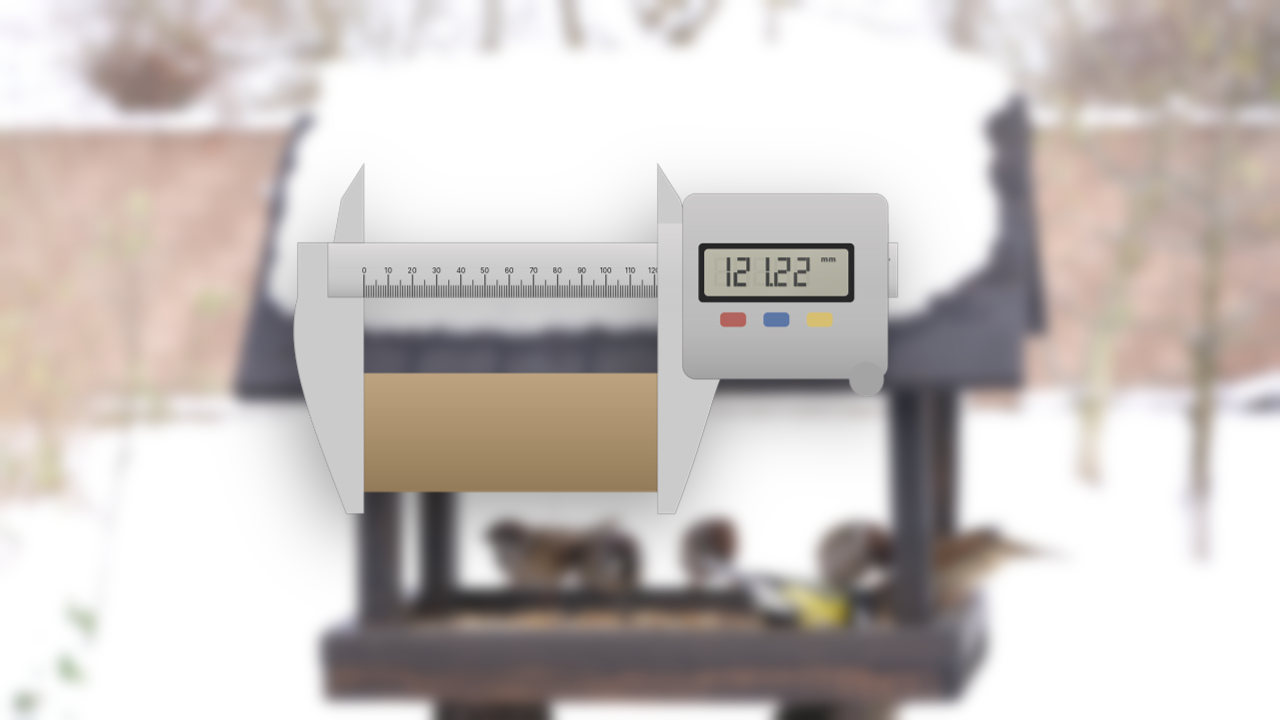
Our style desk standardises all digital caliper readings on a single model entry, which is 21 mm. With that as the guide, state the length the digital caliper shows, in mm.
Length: 121.22 mm
